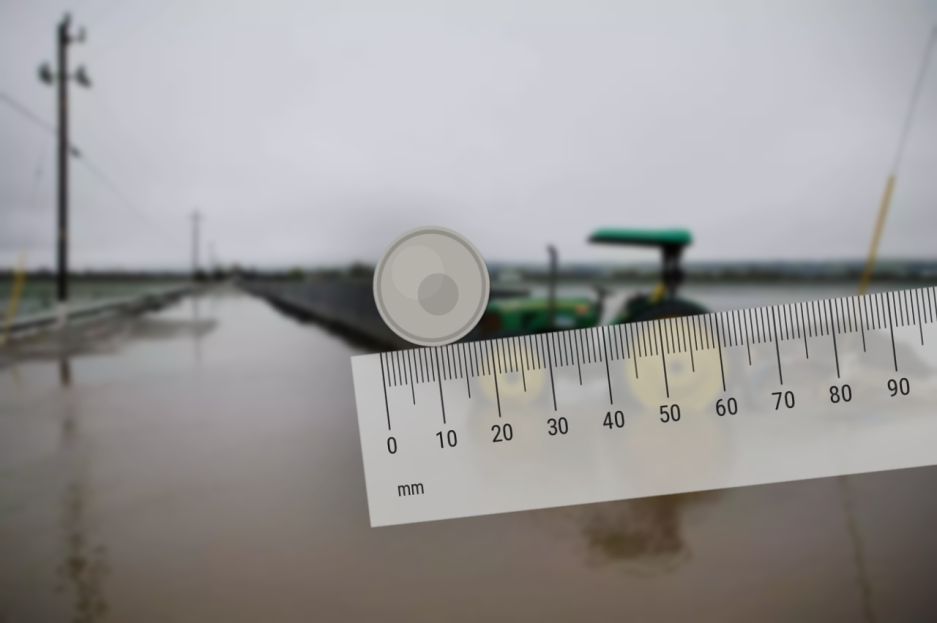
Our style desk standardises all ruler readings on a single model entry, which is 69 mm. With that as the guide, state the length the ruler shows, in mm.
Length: 21 mm
